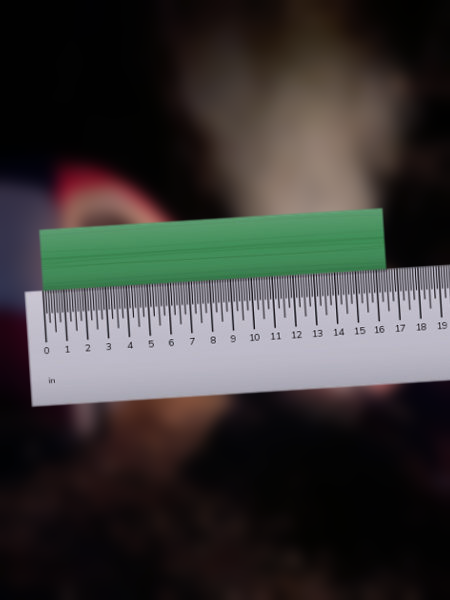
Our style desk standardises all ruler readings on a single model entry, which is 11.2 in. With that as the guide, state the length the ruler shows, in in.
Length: 16.5 in
